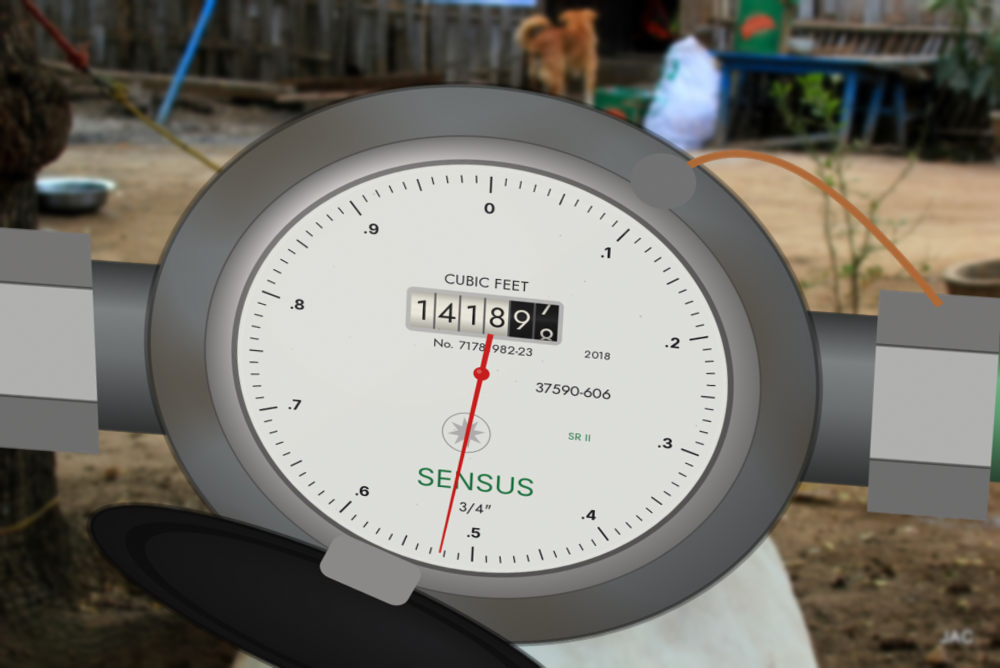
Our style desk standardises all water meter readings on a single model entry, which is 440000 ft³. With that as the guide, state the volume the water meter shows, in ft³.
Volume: 141897.52 ft³
